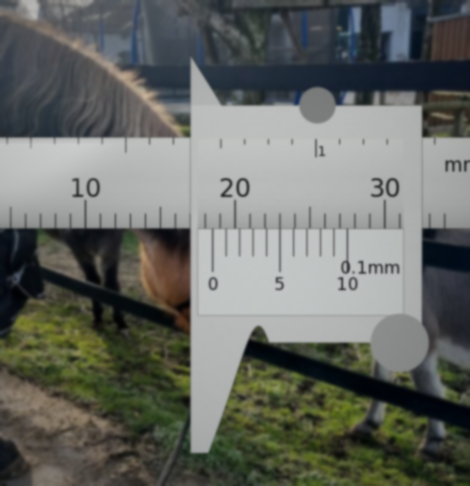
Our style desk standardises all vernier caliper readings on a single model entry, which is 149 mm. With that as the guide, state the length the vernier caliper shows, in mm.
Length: 18.5 mm
